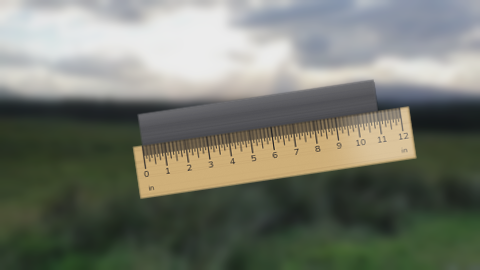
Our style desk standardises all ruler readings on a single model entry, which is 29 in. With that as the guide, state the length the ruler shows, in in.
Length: 11 in
